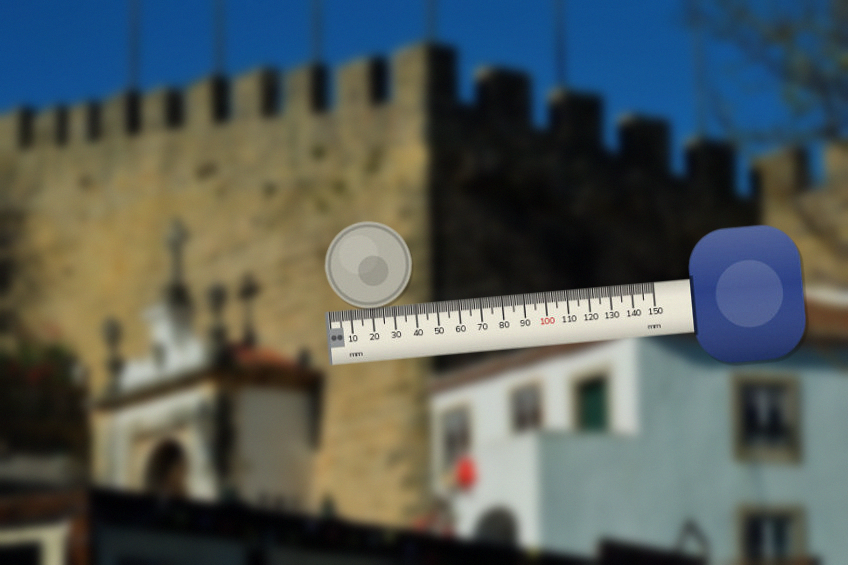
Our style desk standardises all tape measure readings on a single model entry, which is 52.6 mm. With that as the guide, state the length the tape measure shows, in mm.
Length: 40 mm
